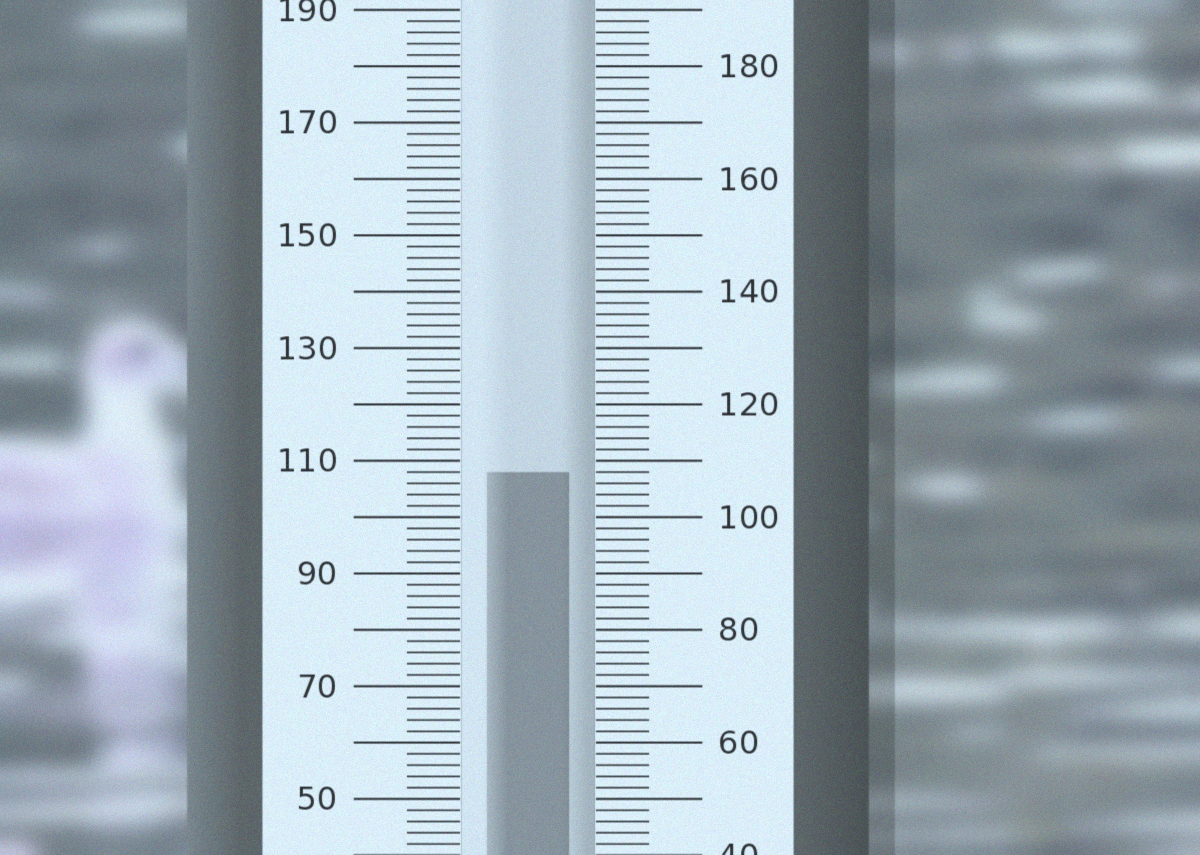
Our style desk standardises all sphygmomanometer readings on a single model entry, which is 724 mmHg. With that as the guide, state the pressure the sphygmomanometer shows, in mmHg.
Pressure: 108 mmHg
